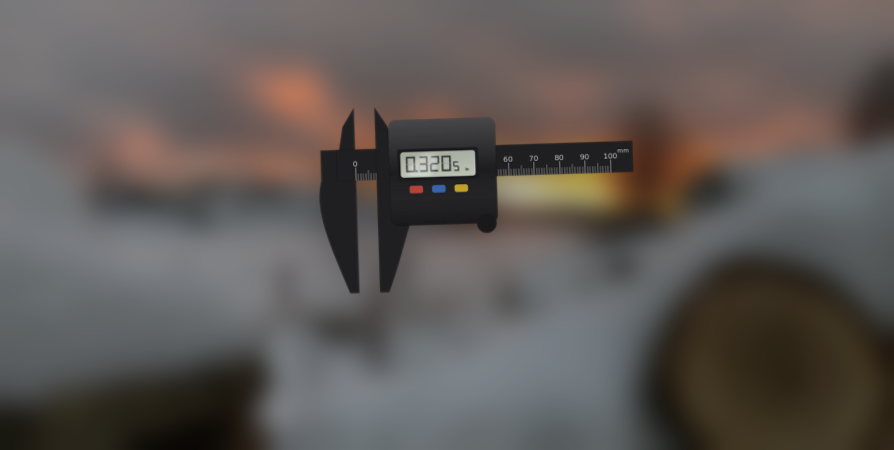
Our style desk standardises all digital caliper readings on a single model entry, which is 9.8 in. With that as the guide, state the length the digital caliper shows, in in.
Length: 0.3205 in
